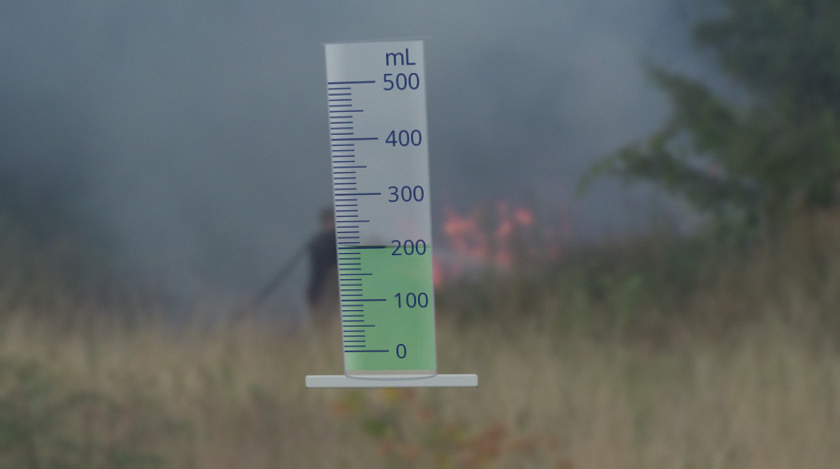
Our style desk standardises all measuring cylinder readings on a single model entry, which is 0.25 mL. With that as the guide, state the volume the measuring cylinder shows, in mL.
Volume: 200 mL
